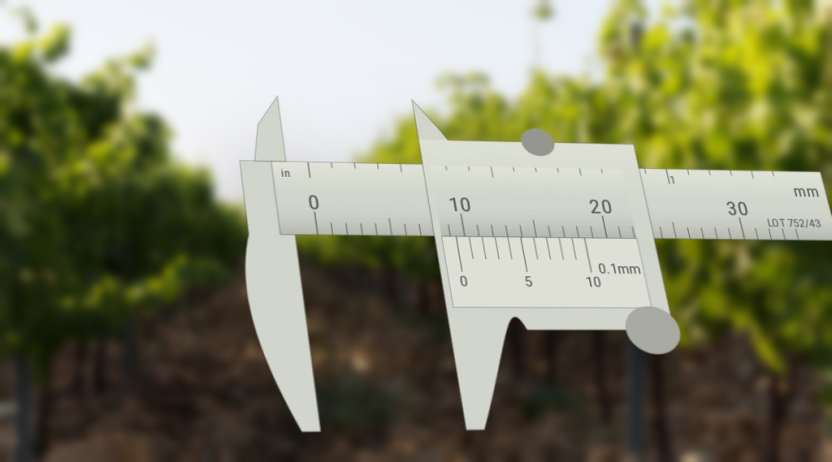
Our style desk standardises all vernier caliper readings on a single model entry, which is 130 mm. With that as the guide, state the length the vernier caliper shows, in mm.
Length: 9.4 mm
